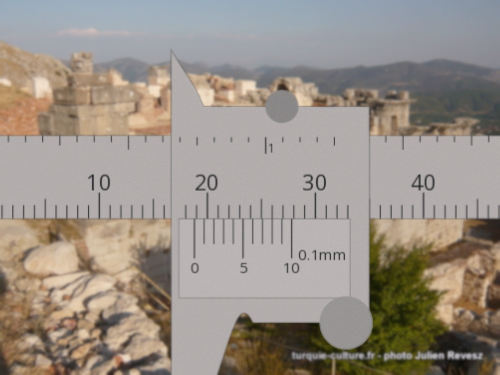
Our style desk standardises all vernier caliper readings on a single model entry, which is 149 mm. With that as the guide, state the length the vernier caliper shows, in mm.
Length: 18.8 mm
